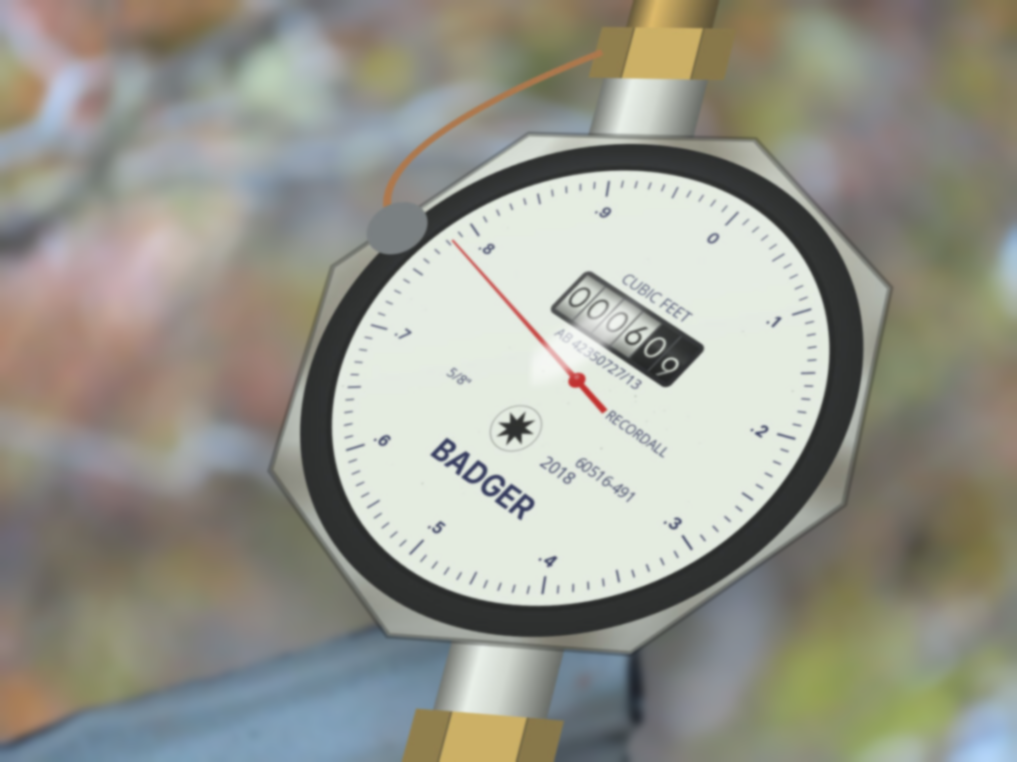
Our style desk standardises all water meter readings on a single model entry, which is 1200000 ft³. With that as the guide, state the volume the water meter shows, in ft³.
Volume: 608.78 ft³
